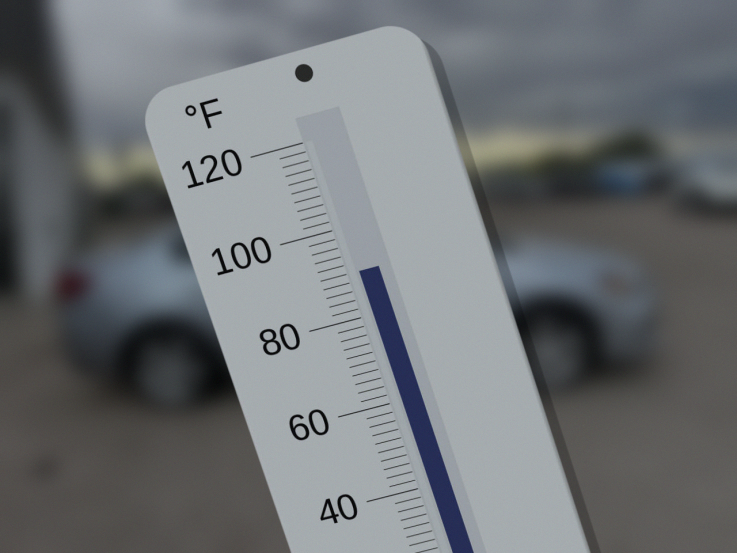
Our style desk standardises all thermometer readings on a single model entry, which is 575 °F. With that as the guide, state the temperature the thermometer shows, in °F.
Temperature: 90 °F
